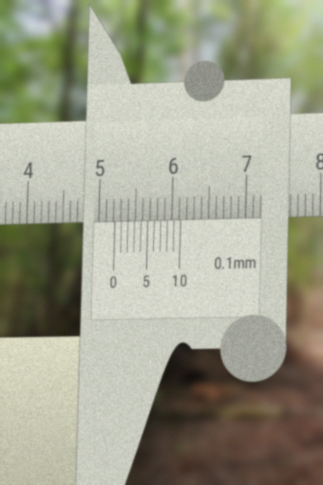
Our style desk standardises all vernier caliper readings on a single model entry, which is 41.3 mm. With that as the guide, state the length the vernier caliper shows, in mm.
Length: 52.2 mm
